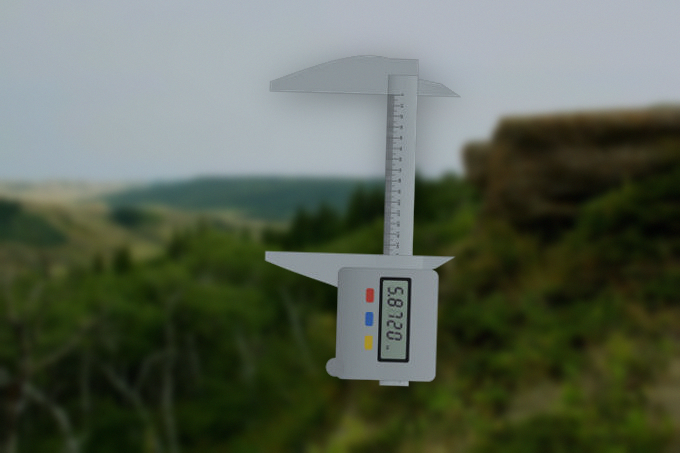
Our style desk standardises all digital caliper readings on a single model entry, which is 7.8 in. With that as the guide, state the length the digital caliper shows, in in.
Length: 5.8720 in
